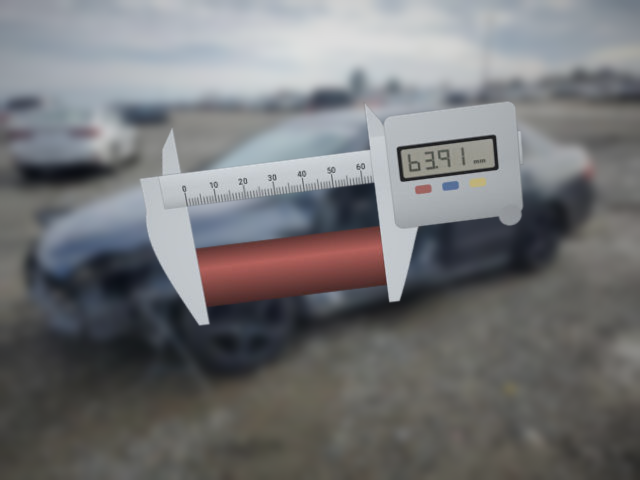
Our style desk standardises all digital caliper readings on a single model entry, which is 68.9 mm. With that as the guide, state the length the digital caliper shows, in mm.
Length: 63.91 mm
